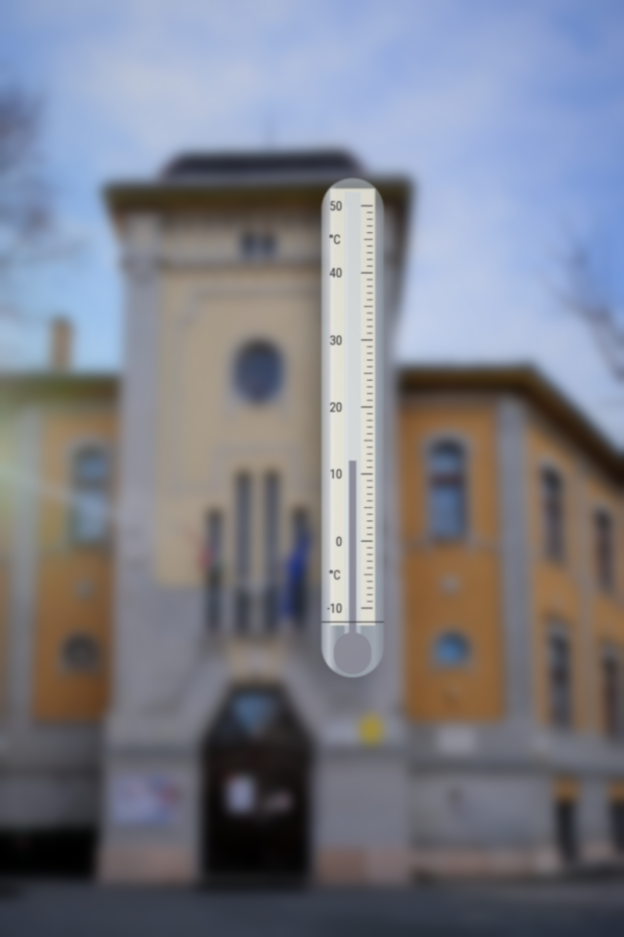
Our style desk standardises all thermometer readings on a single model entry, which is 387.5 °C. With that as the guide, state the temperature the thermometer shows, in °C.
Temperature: 12 °C
